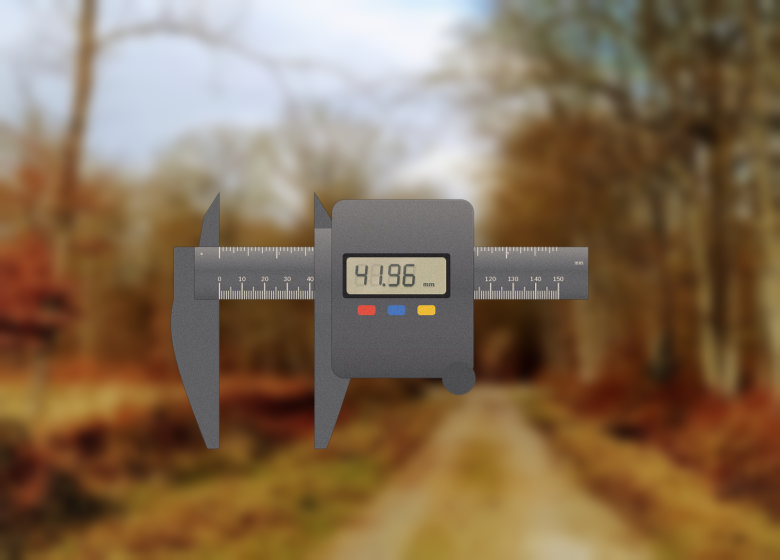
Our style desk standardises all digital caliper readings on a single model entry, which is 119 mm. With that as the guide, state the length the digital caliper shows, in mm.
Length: 41.96 mm
